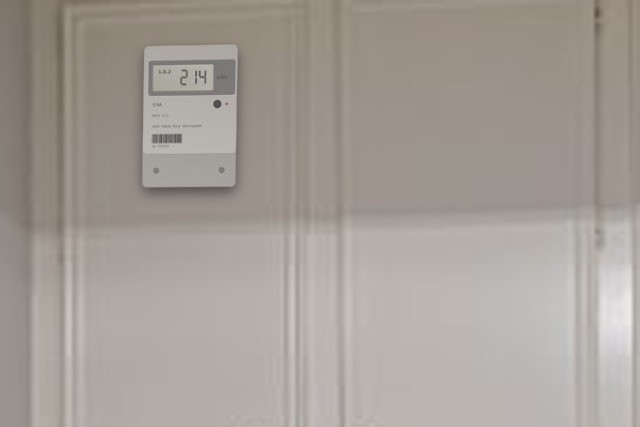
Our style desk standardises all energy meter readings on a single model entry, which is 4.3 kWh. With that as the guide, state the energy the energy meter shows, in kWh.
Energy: 214 kWh
